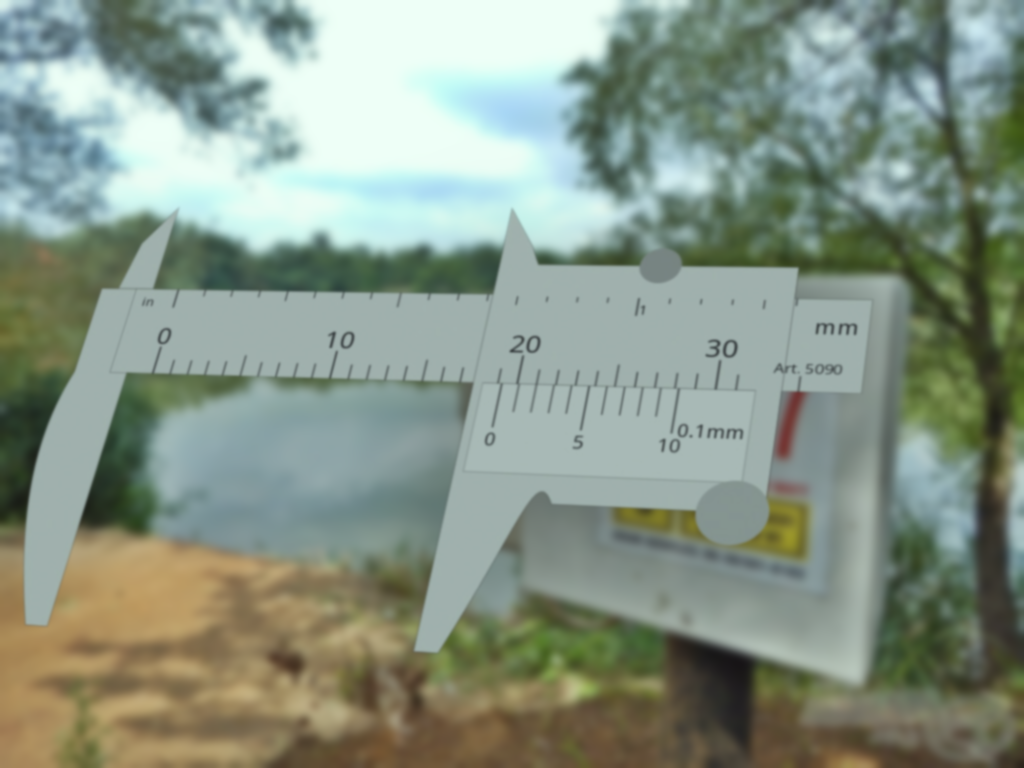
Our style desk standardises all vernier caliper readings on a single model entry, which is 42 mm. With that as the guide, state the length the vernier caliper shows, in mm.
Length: 19.2 mm
